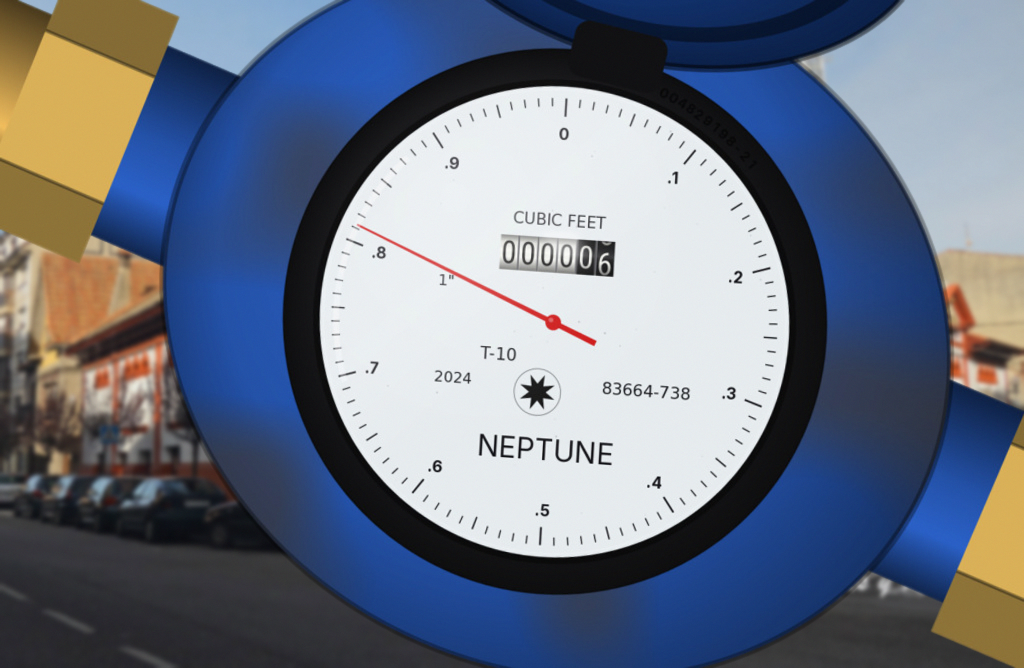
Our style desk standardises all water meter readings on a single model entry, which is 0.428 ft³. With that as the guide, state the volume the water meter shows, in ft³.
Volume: 5.81 ft³
